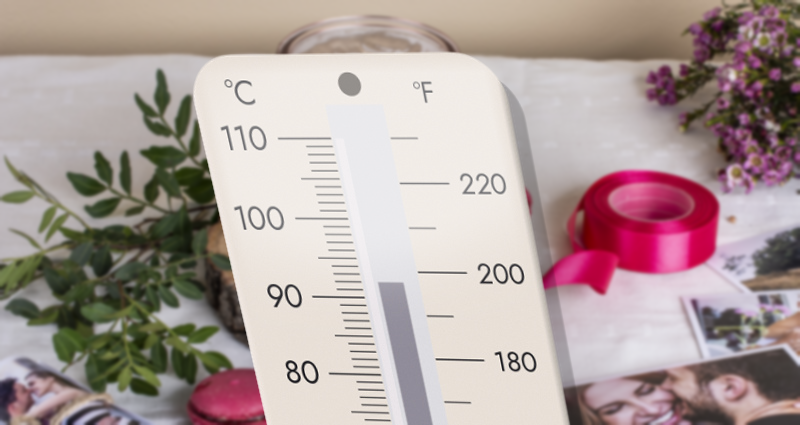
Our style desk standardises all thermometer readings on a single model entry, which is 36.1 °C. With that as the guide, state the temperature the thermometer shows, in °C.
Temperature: 92 °C
